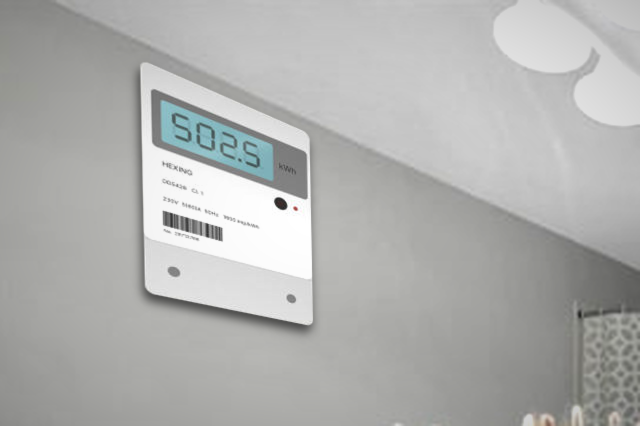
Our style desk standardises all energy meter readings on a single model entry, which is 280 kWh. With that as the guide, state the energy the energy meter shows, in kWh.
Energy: 502.5 kWh
